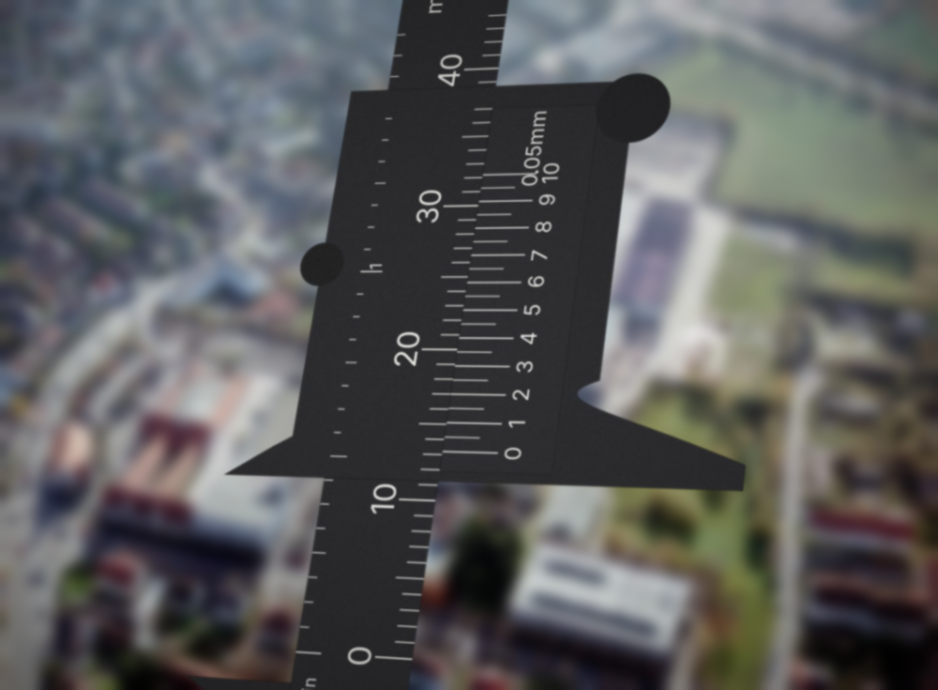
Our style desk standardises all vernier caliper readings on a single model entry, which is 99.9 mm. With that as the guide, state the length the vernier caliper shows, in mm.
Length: 13.2 mm
